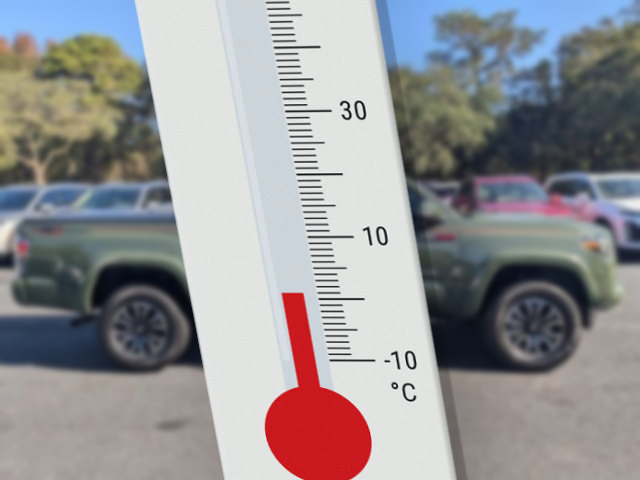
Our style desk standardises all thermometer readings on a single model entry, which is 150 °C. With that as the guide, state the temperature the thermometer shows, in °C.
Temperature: 1 °C
